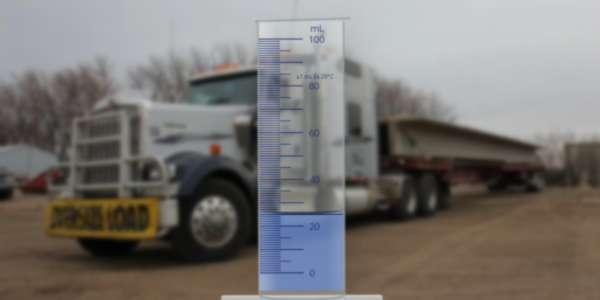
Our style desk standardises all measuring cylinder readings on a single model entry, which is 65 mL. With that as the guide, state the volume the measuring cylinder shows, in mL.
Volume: 25 mL
